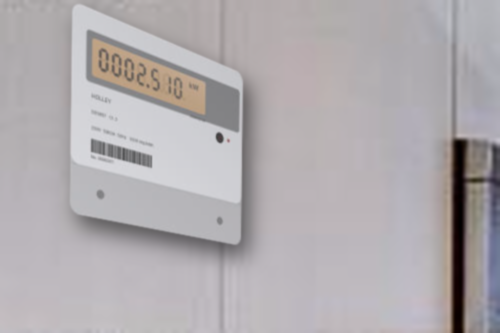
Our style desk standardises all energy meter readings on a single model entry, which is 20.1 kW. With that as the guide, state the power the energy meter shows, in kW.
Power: 2.510 kW
